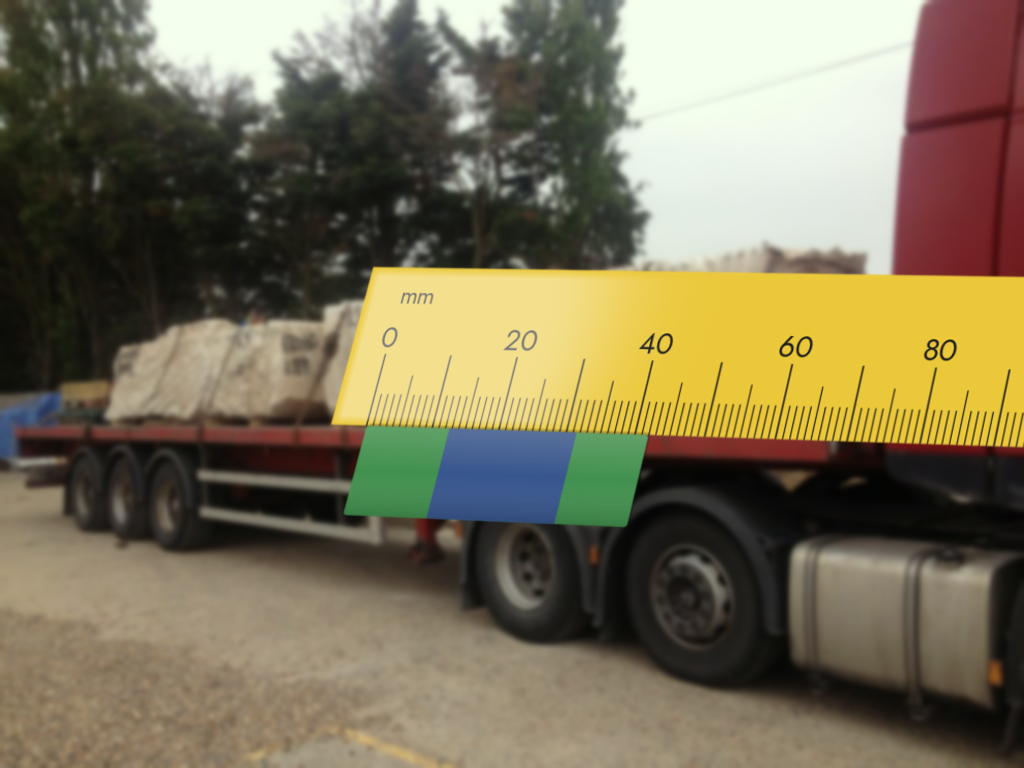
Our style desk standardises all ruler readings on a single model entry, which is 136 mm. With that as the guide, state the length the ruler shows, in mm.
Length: 42 mm
